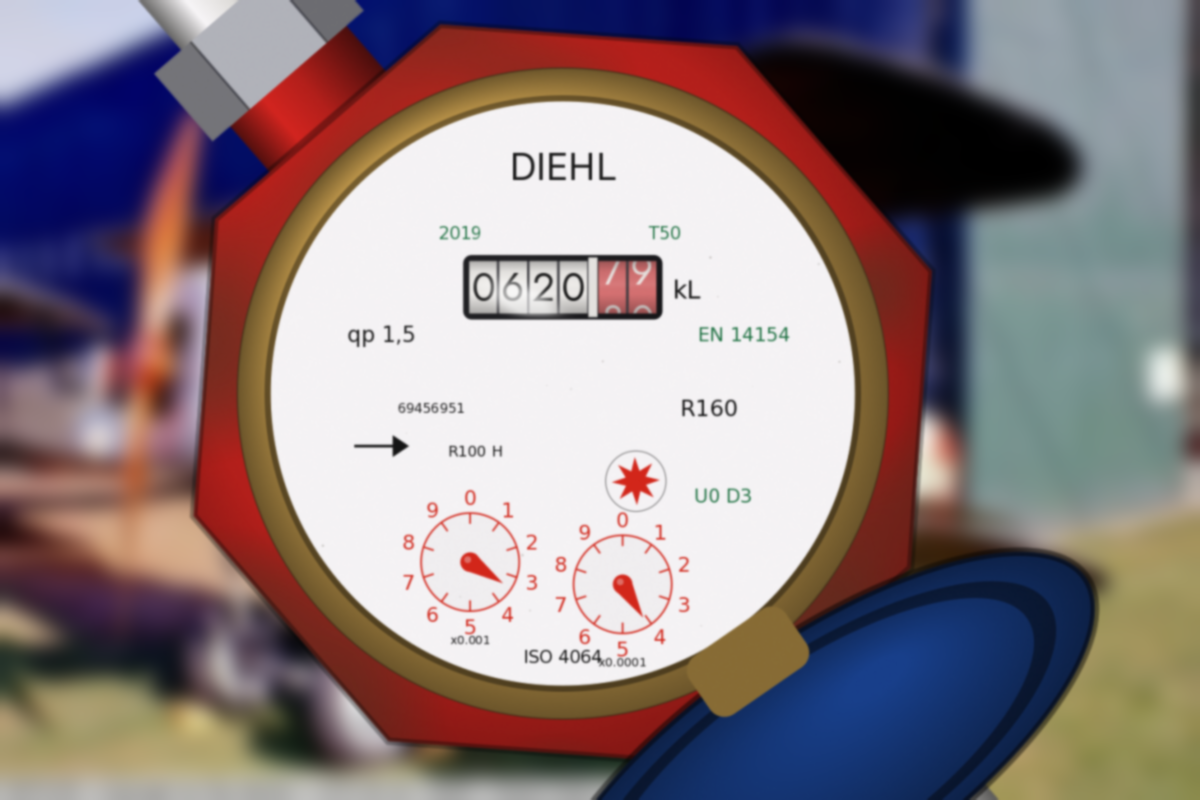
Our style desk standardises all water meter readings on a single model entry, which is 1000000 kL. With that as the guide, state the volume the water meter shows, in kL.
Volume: 620.7934 kL
